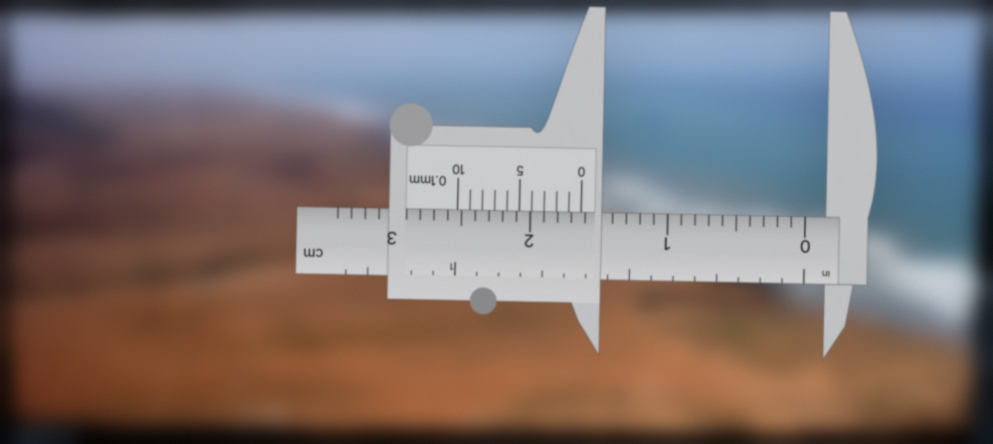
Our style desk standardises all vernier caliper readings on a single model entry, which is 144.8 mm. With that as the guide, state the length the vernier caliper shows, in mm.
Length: 16.3 mm
